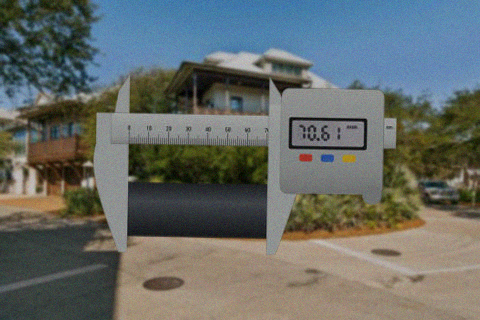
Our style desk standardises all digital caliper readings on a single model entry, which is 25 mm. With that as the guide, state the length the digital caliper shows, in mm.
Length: 70.61 mm
